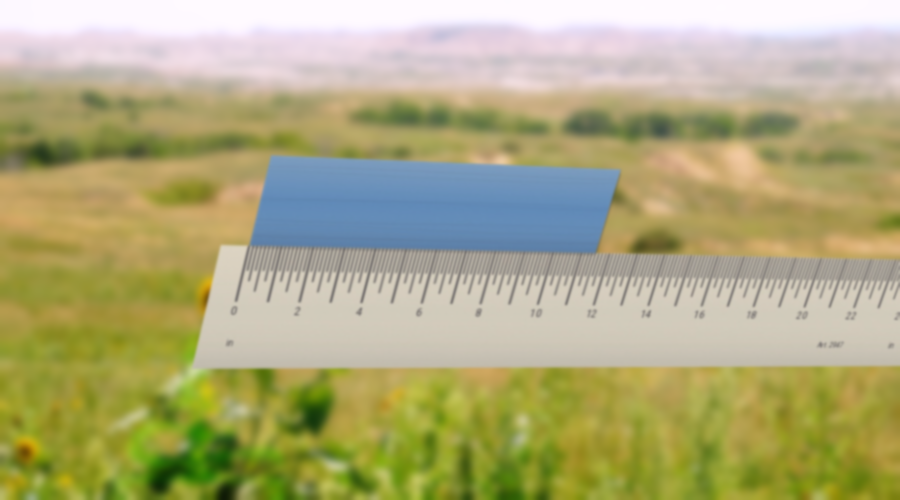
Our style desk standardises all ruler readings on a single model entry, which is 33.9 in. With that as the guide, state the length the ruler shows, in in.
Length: 11.5 in
